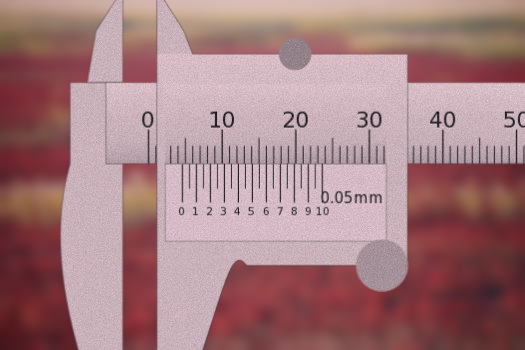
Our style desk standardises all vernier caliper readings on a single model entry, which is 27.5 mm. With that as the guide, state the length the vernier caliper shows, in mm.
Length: 4.6 mm
